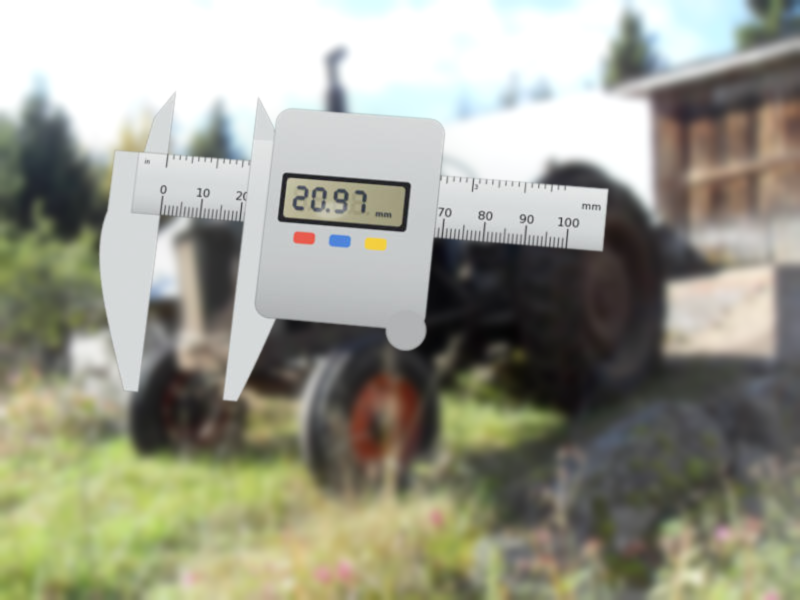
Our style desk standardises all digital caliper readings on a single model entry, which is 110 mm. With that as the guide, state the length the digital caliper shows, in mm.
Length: 20.97 mm
